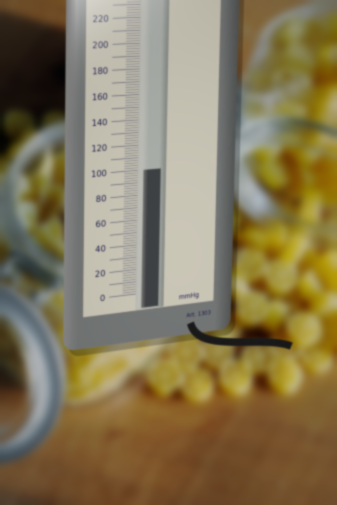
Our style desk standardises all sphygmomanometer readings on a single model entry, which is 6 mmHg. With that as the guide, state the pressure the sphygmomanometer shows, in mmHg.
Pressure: 100 mmHg
